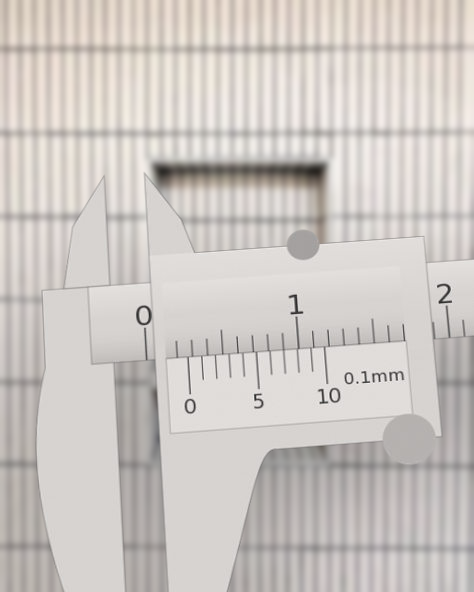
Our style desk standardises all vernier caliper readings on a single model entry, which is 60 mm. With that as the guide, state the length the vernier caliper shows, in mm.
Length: 2.7 mm
